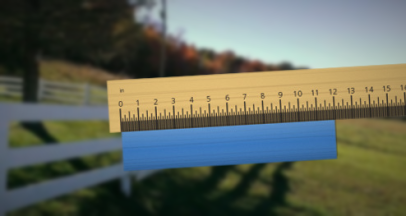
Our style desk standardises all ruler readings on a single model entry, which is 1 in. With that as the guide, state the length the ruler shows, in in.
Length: 12 in
